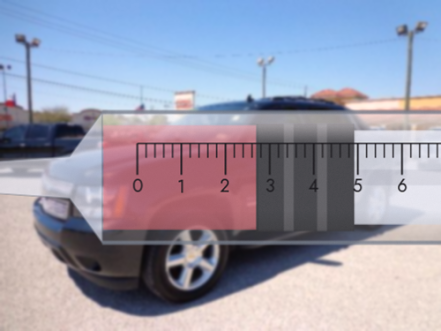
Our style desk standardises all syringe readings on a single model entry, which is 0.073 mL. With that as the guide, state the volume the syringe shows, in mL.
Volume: 2.7 mL
